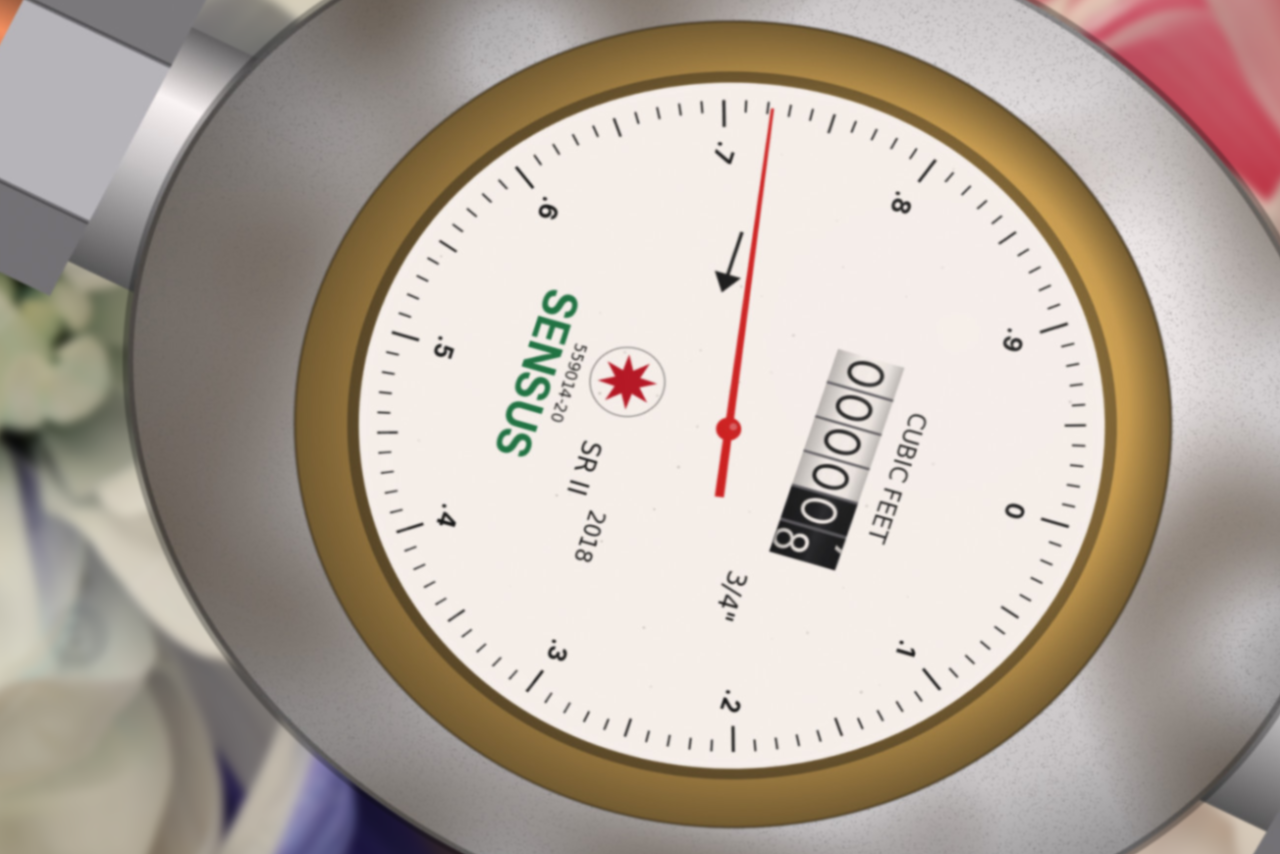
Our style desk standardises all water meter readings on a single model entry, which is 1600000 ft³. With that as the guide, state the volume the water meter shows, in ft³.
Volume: 7.72 ft³
